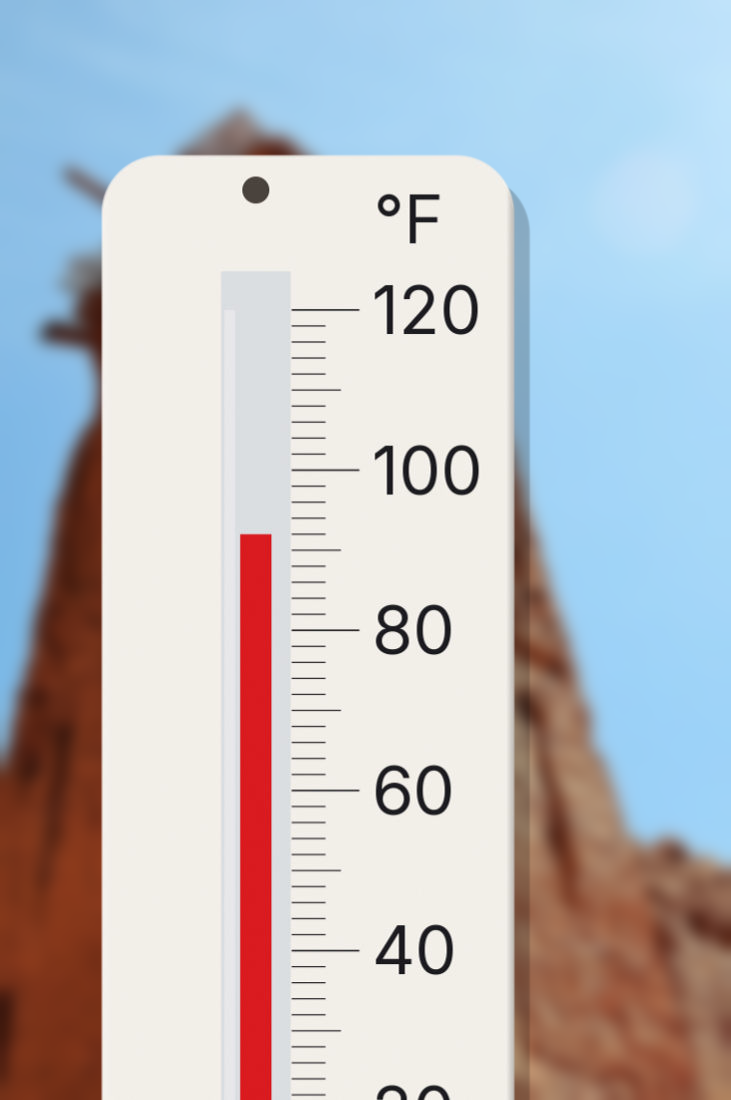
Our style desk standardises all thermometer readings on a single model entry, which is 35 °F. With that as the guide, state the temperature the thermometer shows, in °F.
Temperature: 92 °F
